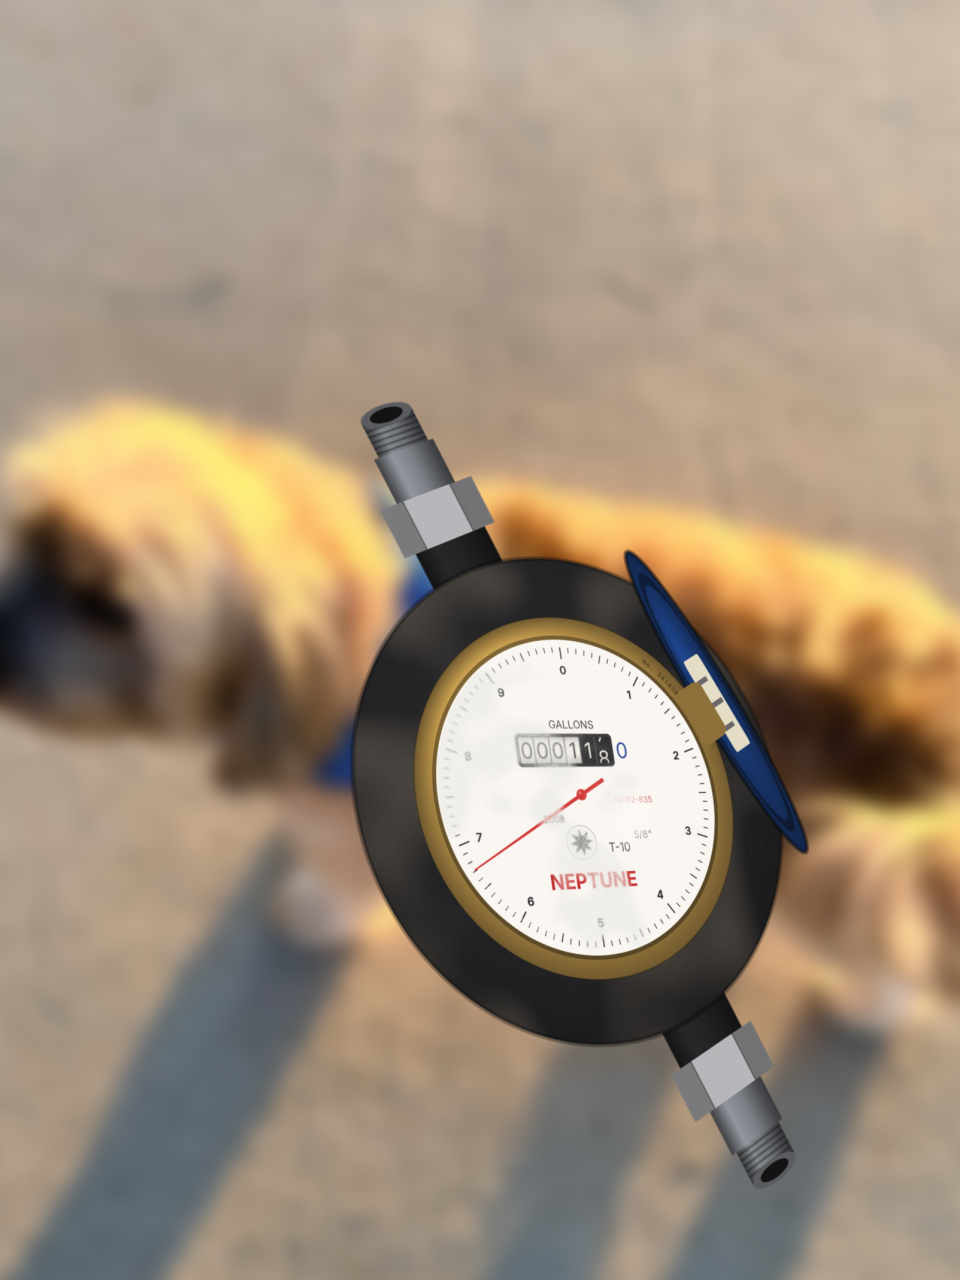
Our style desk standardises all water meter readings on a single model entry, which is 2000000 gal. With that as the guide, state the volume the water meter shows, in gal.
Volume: 1176.7 gal
